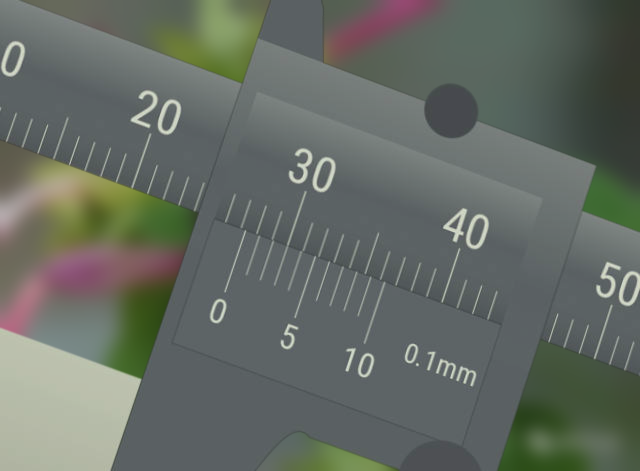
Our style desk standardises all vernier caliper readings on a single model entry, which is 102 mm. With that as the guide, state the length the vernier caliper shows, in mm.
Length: 27.3 mm
